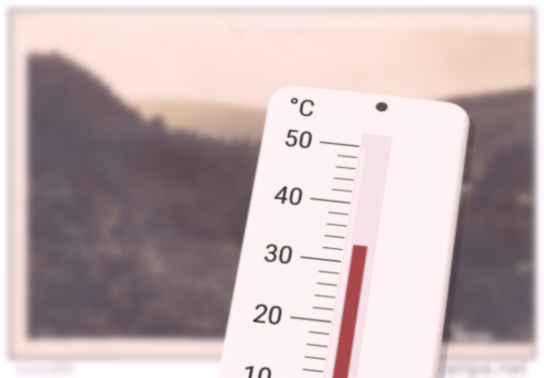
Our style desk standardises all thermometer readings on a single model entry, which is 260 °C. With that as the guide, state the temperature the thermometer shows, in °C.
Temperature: 33 °C
